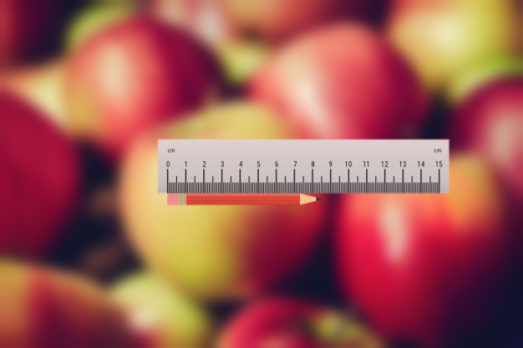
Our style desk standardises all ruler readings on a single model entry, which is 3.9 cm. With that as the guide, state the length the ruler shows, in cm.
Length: 8.5 cm
